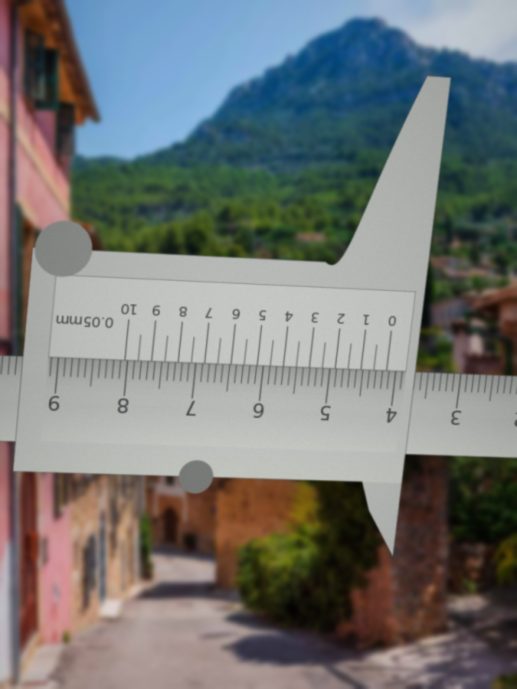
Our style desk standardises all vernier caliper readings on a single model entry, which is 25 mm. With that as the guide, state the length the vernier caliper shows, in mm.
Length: 41.4 mm
